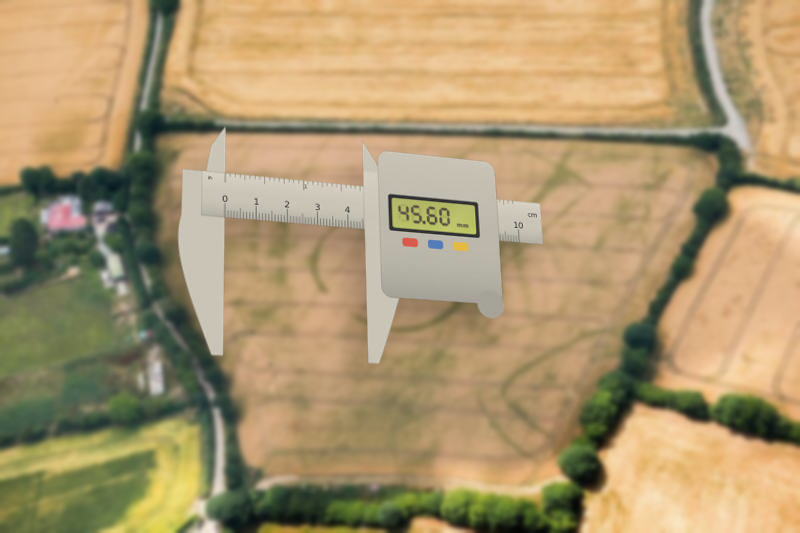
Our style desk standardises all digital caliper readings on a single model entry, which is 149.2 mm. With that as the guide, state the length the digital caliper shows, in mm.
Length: 45.60 mm
